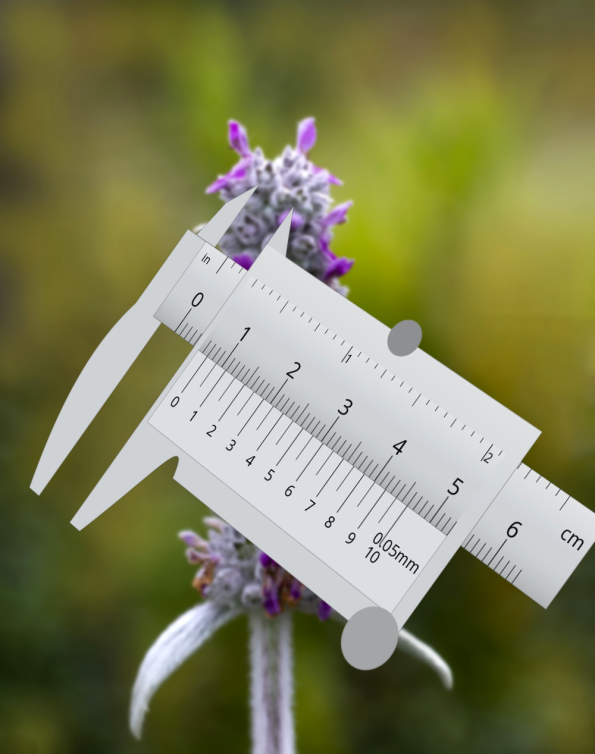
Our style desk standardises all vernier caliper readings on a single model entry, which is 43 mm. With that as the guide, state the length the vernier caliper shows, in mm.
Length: 7.0 mm
